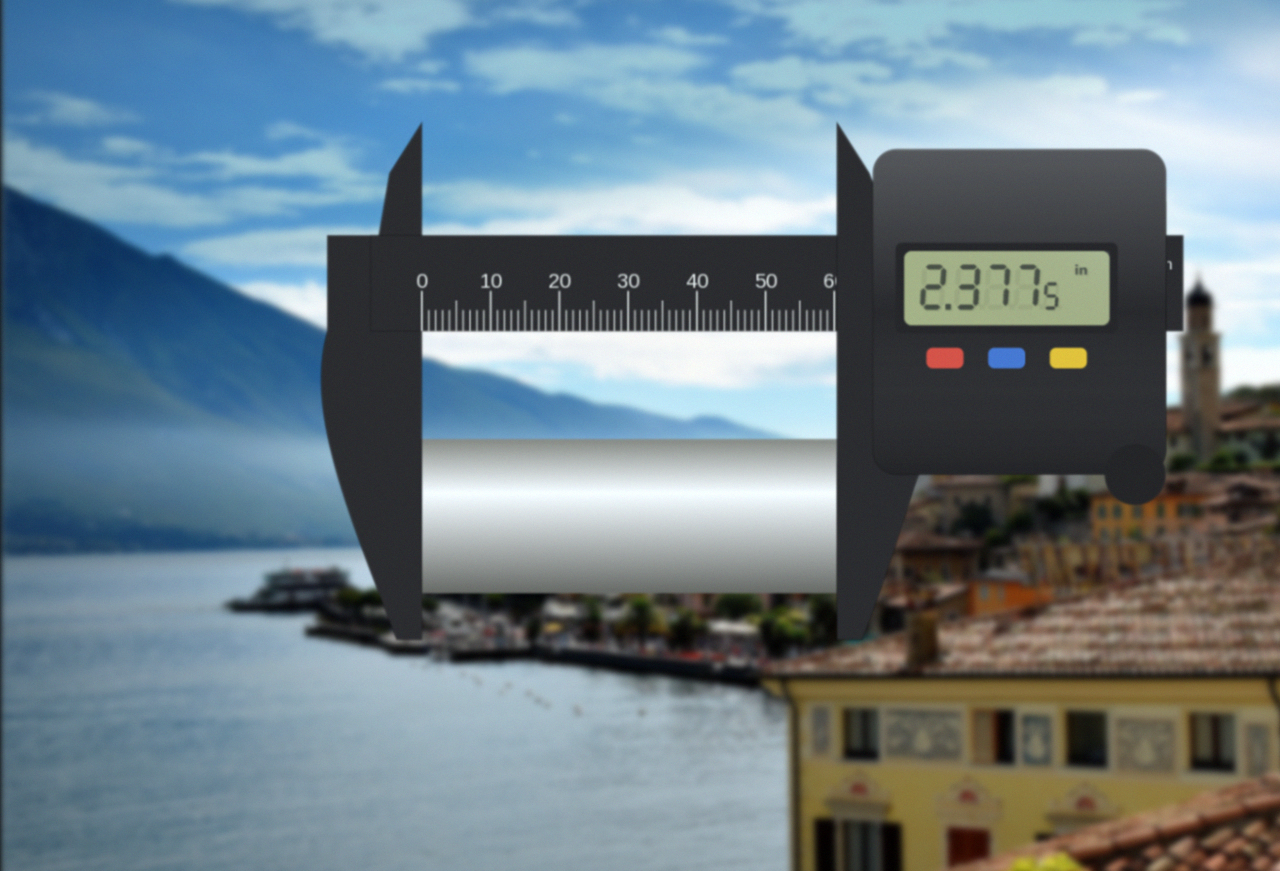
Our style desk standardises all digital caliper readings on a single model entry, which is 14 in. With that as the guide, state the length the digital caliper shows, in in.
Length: 2.3775 in
